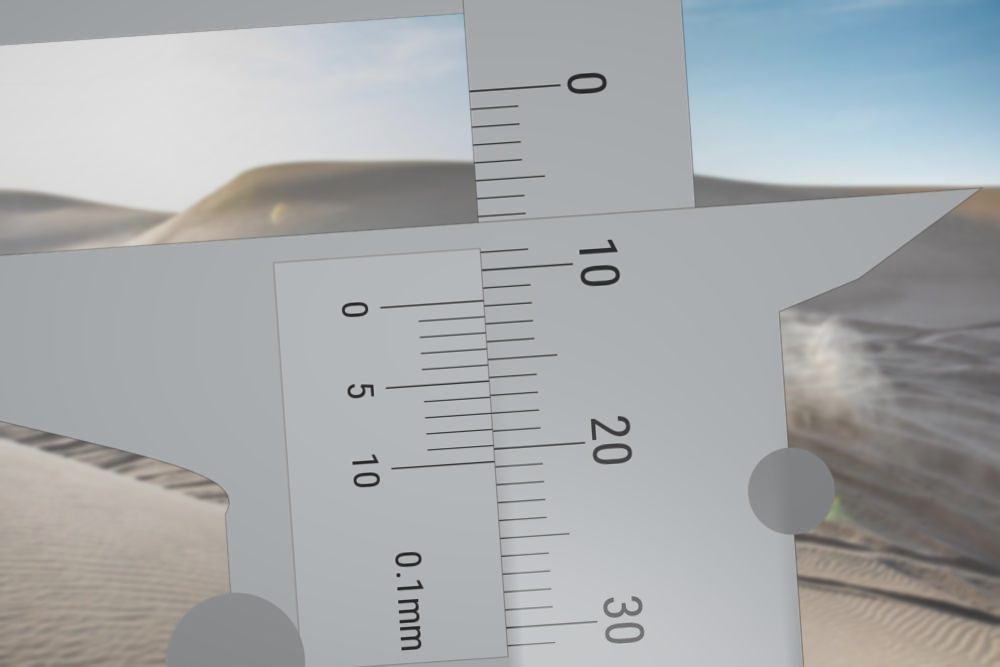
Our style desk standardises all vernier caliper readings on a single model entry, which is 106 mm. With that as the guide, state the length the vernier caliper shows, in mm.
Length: 11.7 mm
